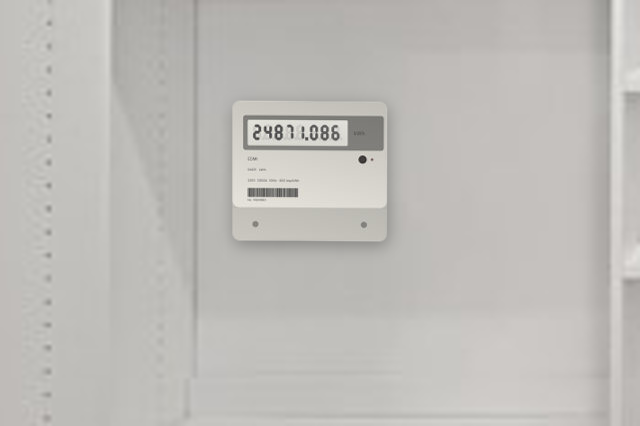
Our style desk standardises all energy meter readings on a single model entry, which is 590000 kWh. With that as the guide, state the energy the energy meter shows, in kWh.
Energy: 24871.086 kWh
